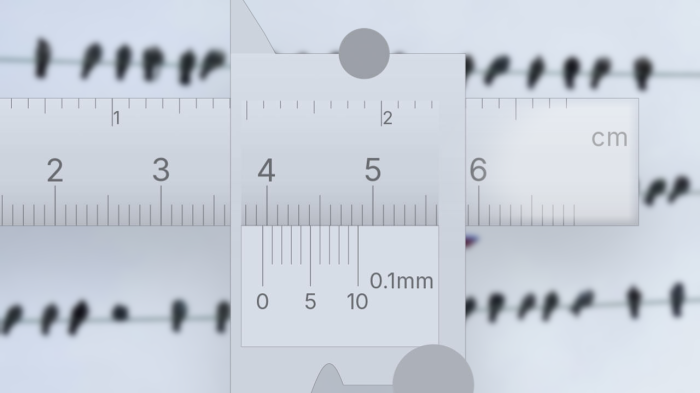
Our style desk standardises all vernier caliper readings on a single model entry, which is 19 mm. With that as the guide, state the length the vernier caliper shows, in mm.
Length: 39.6 mm
